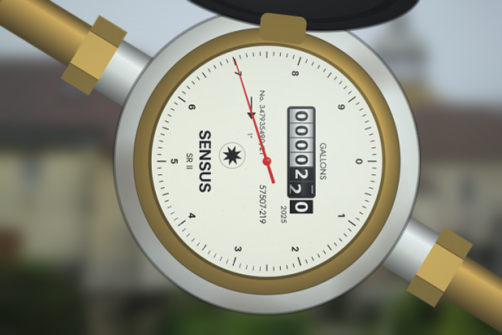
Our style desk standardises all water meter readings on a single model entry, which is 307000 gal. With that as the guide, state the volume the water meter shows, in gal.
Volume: 217.0 gal
